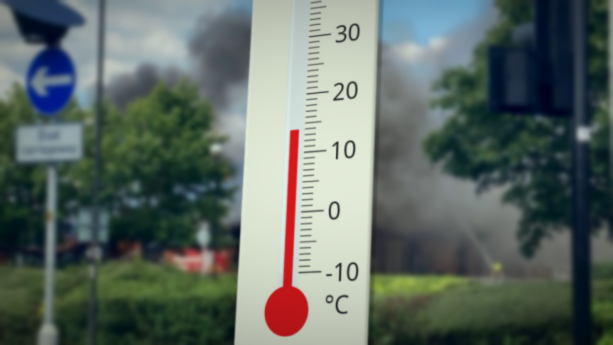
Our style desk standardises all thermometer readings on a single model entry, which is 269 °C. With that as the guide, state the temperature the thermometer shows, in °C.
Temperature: 14 °C
